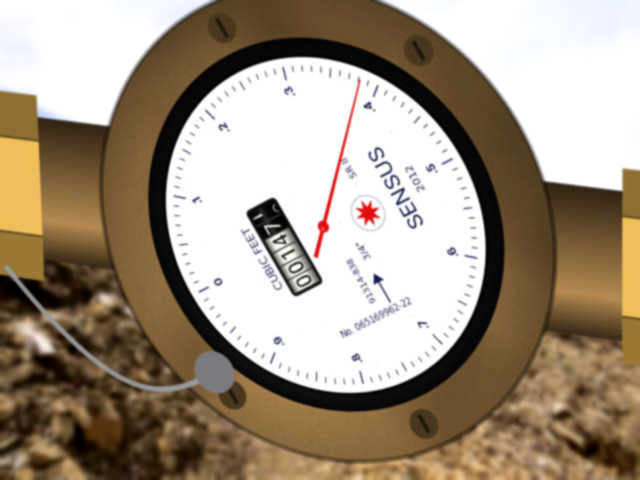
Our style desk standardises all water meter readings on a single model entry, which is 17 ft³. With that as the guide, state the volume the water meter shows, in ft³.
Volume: 1471.38 ft³
